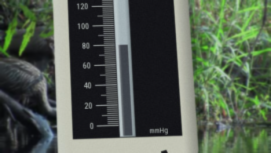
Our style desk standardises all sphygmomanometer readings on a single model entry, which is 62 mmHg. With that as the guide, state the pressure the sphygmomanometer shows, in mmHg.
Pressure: 80 mmHg
